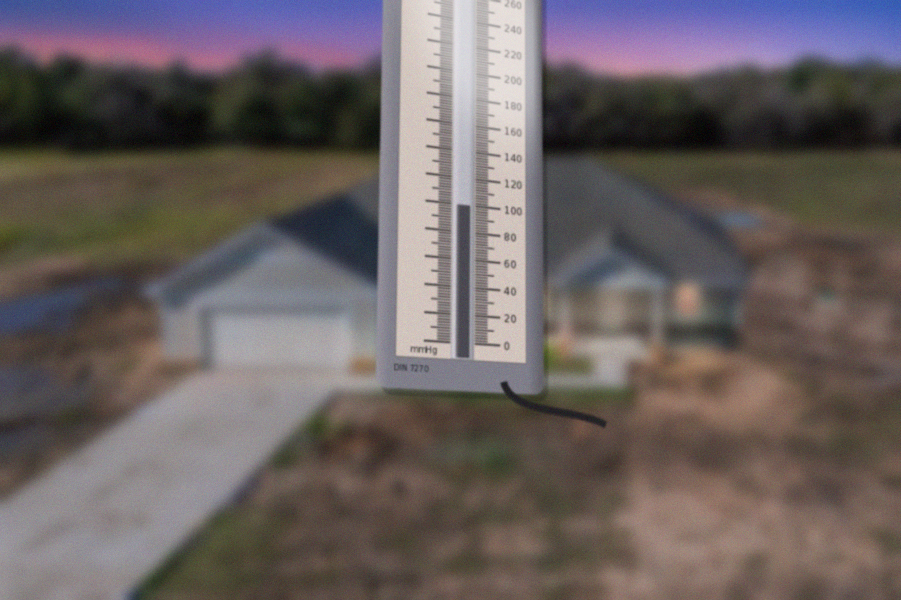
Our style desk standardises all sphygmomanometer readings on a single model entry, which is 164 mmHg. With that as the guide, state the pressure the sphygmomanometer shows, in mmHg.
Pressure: 100 mmHg
